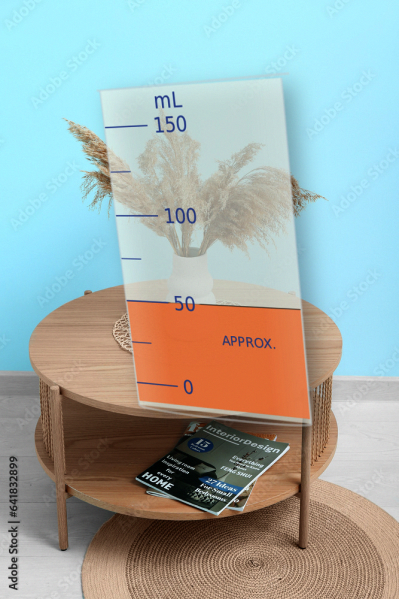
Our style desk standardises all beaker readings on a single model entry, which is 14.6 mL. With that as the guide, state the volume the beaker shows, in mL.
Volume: 50 mL
